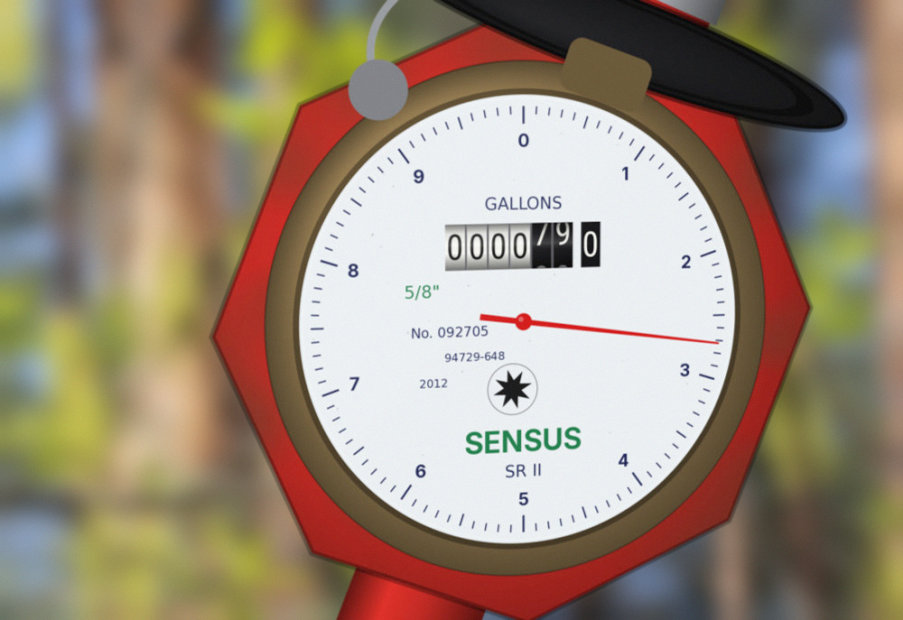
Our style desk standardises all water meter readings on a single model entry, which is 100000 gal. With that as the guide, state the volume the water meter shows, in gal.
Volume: 792.7 gal
